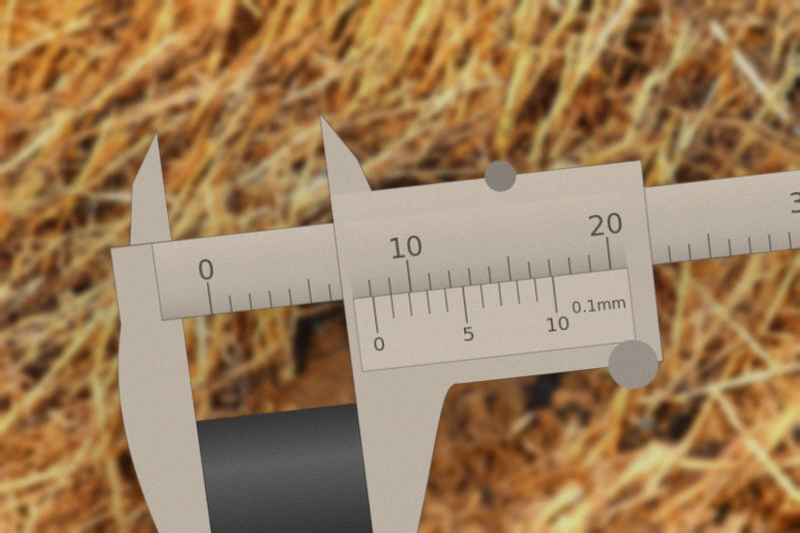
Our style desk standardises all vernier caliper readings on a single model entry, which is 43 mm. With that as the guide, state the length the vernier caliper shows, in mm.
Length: 8.1 mm
